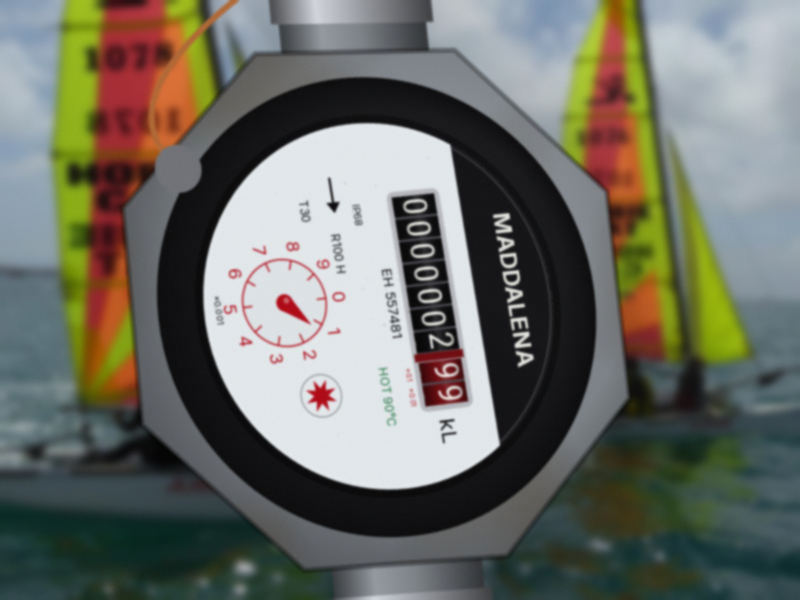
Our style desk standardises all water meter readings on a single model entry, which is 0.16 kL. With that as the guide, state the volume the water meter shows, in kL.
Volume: 2.991 kL
